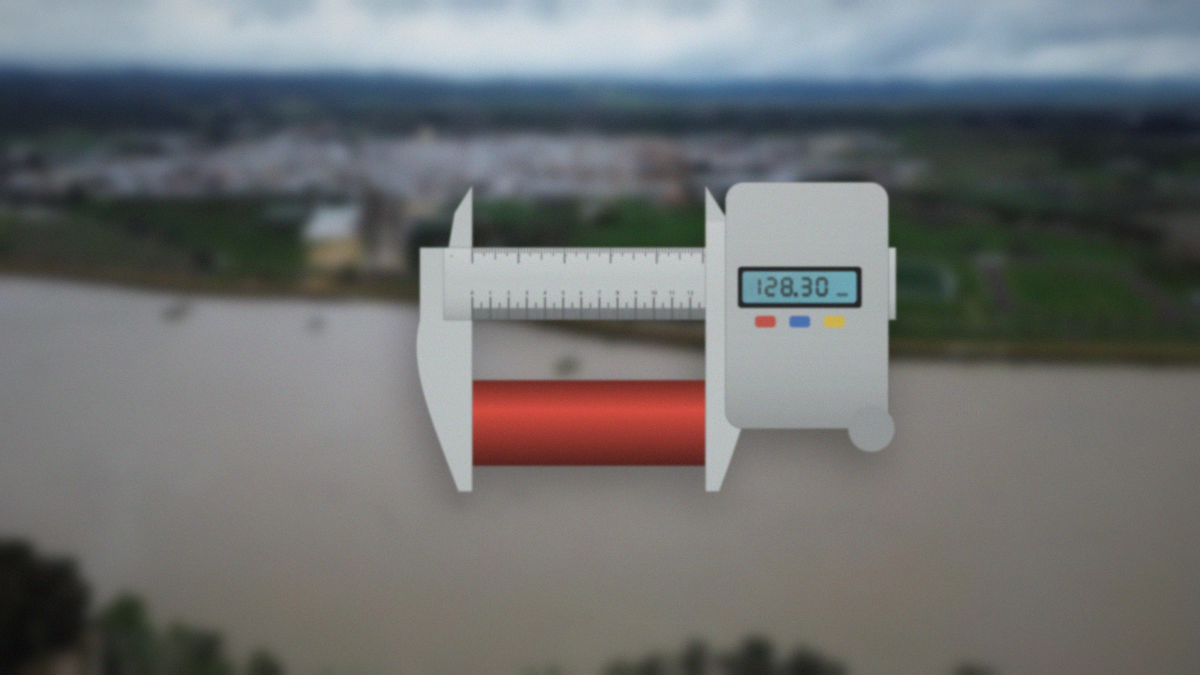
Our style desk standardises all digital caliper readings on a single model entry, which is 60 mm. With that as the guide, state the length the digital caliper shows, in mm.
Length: 128.30 mm
